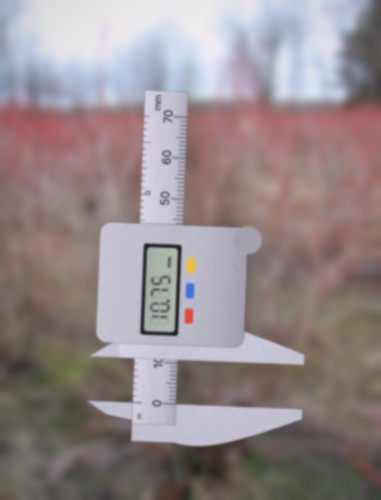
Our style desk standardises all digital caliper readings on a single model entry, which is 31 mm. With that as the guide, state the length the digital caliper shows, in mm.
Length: 10.75 mm
